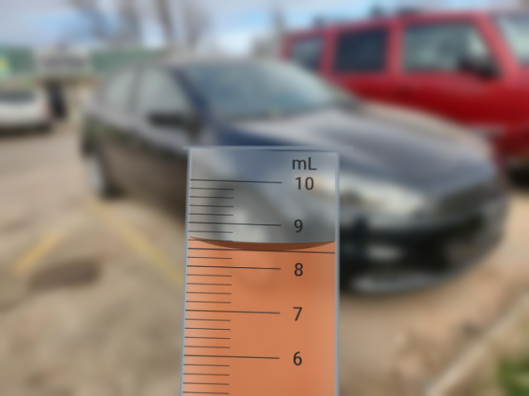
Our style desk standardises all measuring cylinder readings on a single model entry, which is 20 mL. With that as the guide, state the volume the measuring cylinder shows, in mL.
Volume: 8.4 mL
